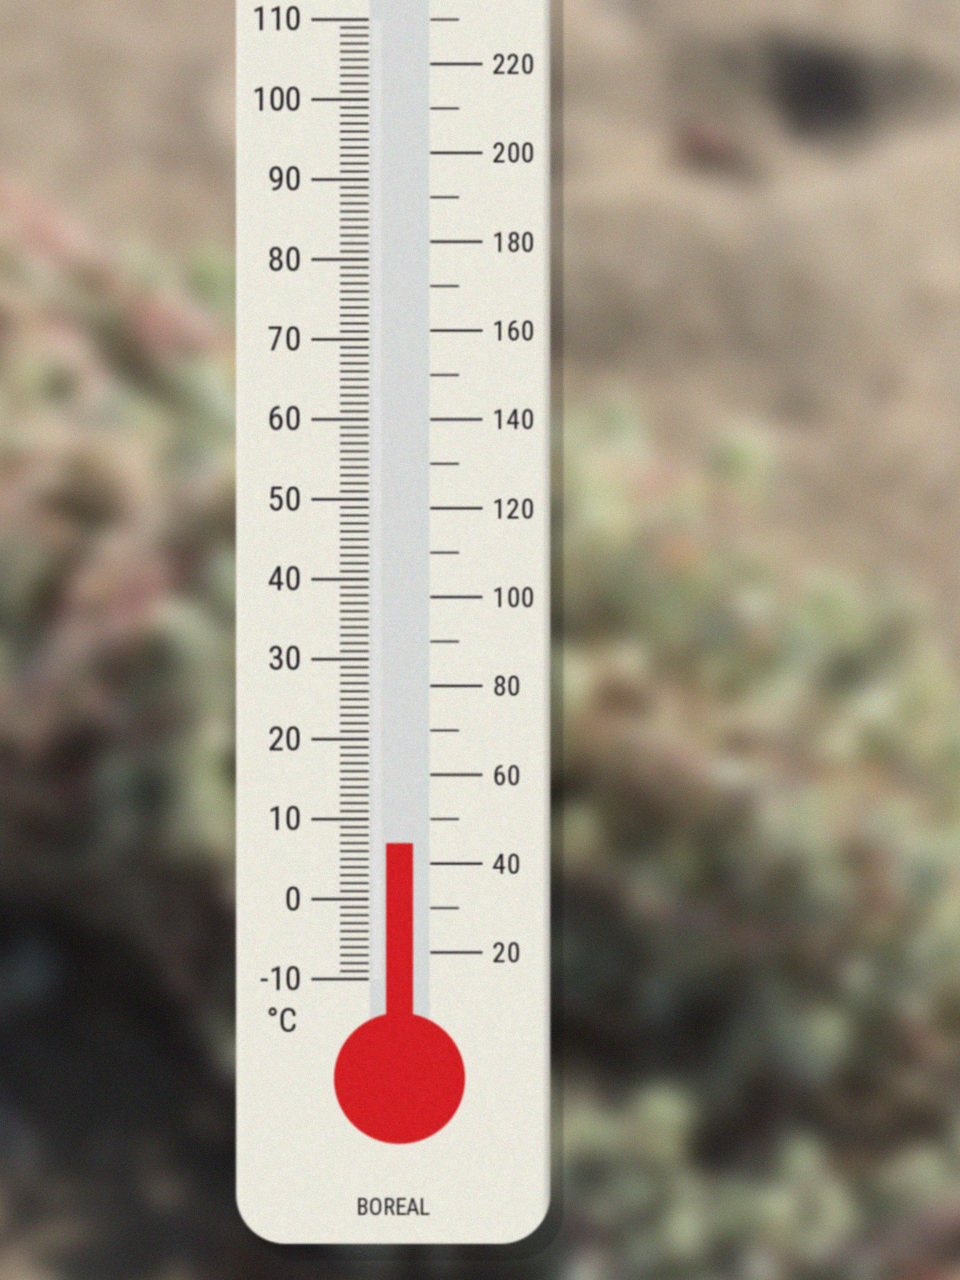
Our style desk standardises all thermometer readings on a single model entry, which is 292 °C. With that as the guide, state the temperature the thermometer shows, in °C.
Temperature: 7 °C
